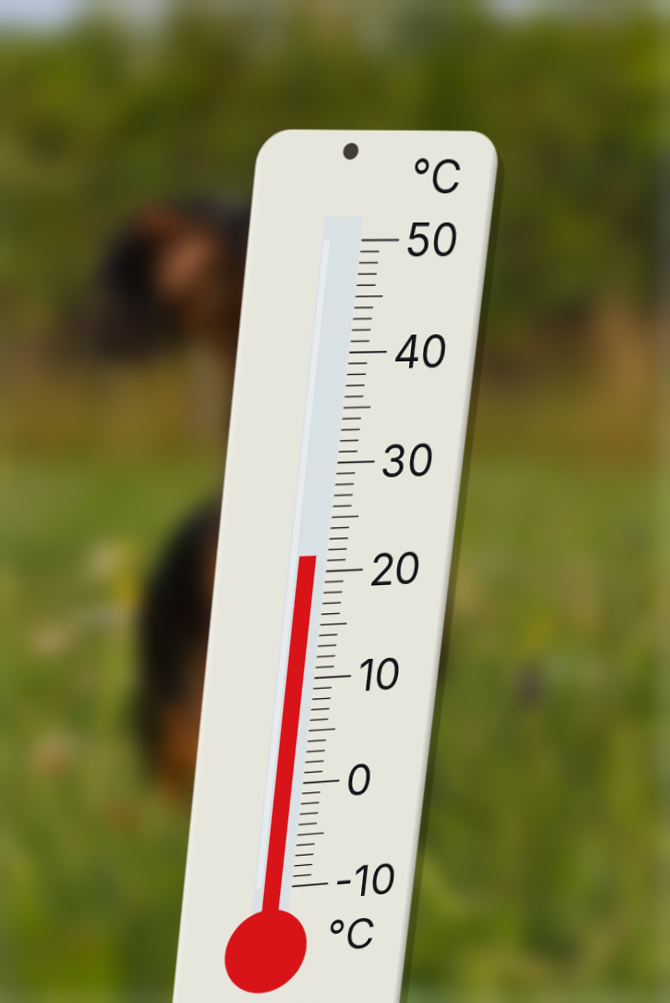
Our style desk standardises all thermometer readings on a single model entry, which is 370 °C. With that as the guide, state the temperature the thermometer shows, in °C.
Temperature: 21.5 °C
